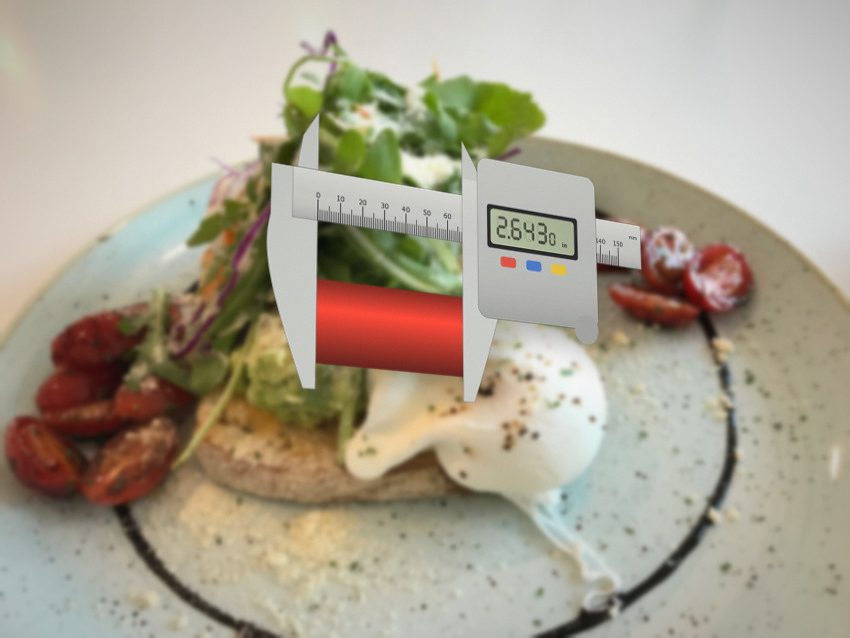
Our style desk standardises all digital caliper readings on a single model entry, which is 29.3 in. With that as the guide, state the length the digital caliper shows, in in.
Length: 2.6430 in
